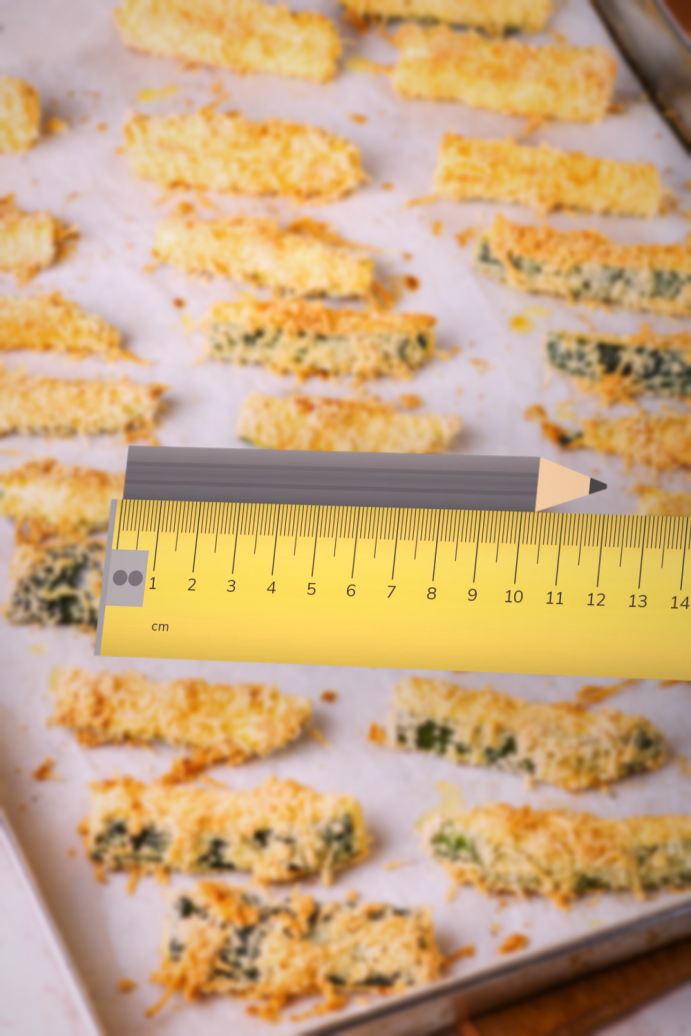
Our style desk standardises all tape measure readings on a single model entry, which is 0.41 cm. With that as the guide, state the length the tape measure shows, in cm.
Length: 12 cm
